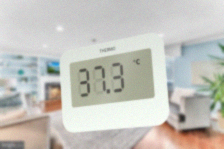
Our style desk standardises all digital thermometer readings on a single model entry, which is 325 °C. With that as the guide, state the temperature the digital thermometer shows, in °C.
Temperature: 37.3 °C
